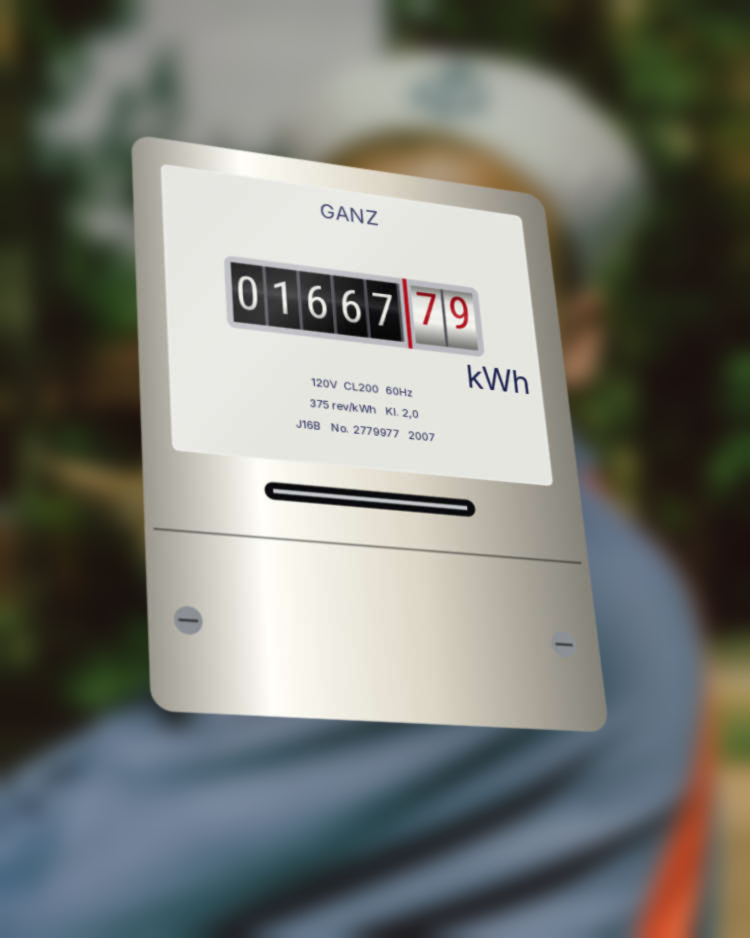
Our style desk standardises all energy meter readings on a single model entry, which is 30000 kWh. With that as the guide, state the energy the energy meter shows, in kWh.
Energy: 1667.79 kWh
